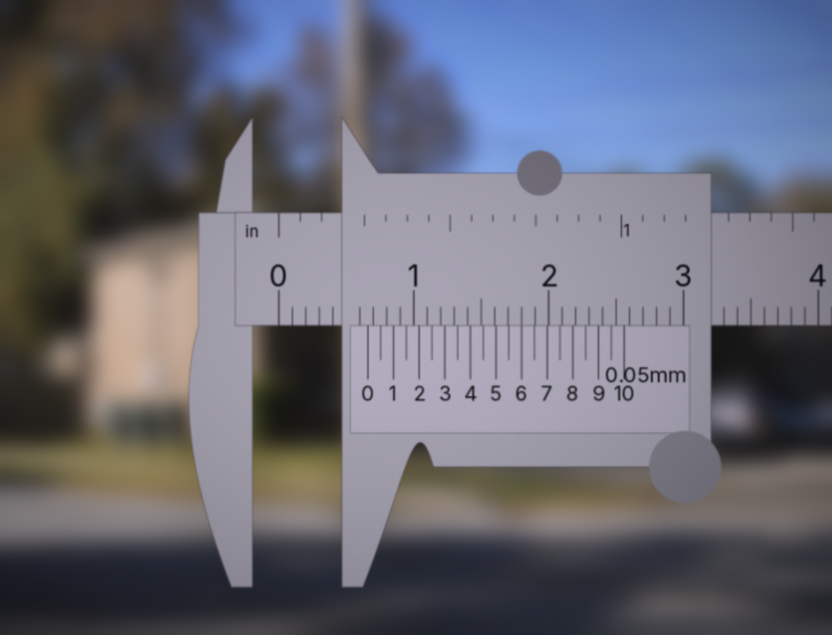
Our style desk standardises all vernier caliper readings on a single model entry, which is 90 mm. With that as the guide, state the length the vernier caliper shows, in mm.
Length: 6.6 mm
